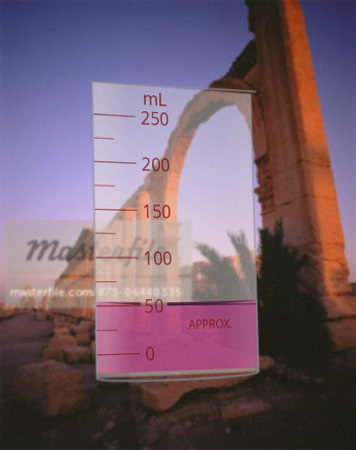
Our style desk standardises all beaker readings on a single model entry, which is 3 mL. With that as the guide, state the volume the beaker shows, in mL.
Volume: 50 mL
